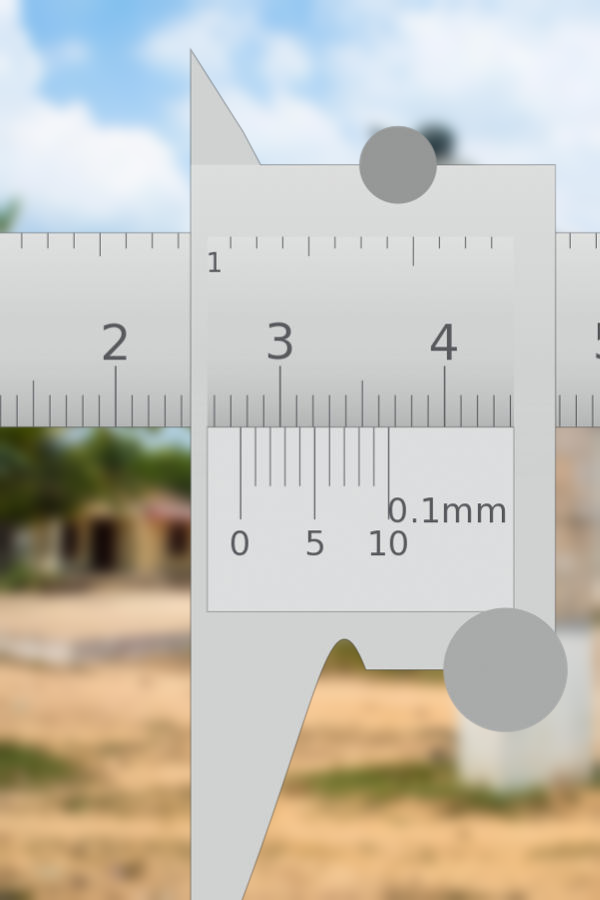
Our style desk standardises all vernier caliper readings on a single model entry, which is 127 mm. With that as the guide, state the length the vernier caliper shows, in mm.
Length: 27.6 mm
